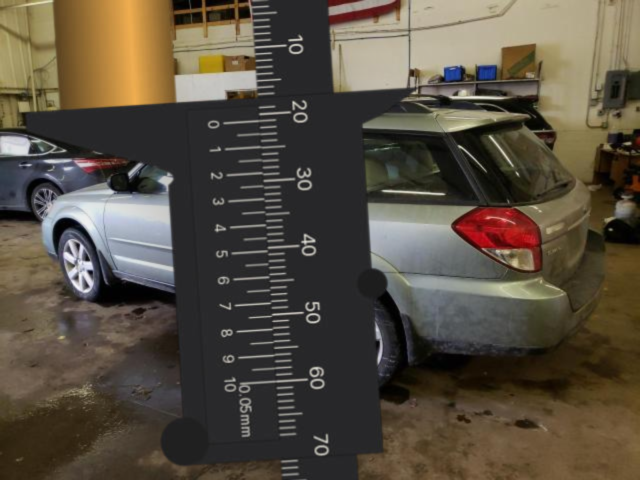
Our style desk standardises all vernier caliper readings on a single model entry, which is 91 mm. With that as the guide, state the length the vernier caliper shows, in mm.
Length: 21.0 mm
